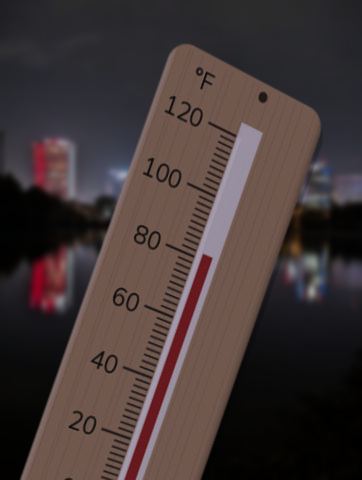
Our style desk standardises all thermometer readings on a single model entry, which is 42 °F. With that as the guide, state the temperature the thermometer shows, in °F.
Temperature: 82 °F
